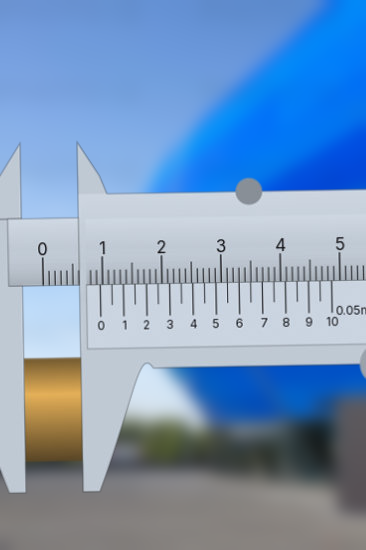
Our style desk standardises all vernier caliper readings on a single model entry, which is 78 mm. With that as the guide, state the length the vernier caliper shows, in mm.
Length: 9.6 mm
